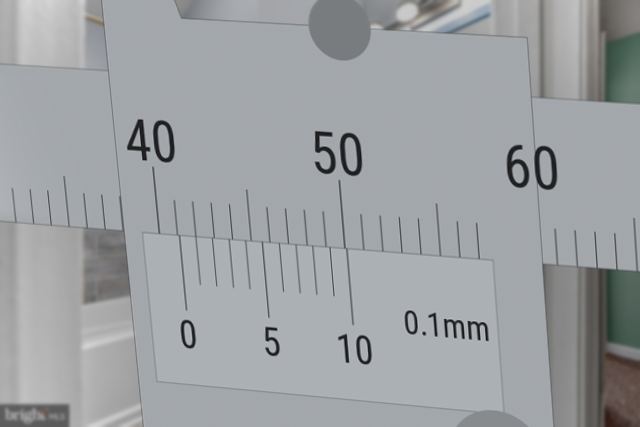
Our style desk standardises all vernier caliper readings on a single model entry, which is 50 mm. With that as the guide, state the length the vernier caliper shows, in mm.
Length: 41.1 mm
